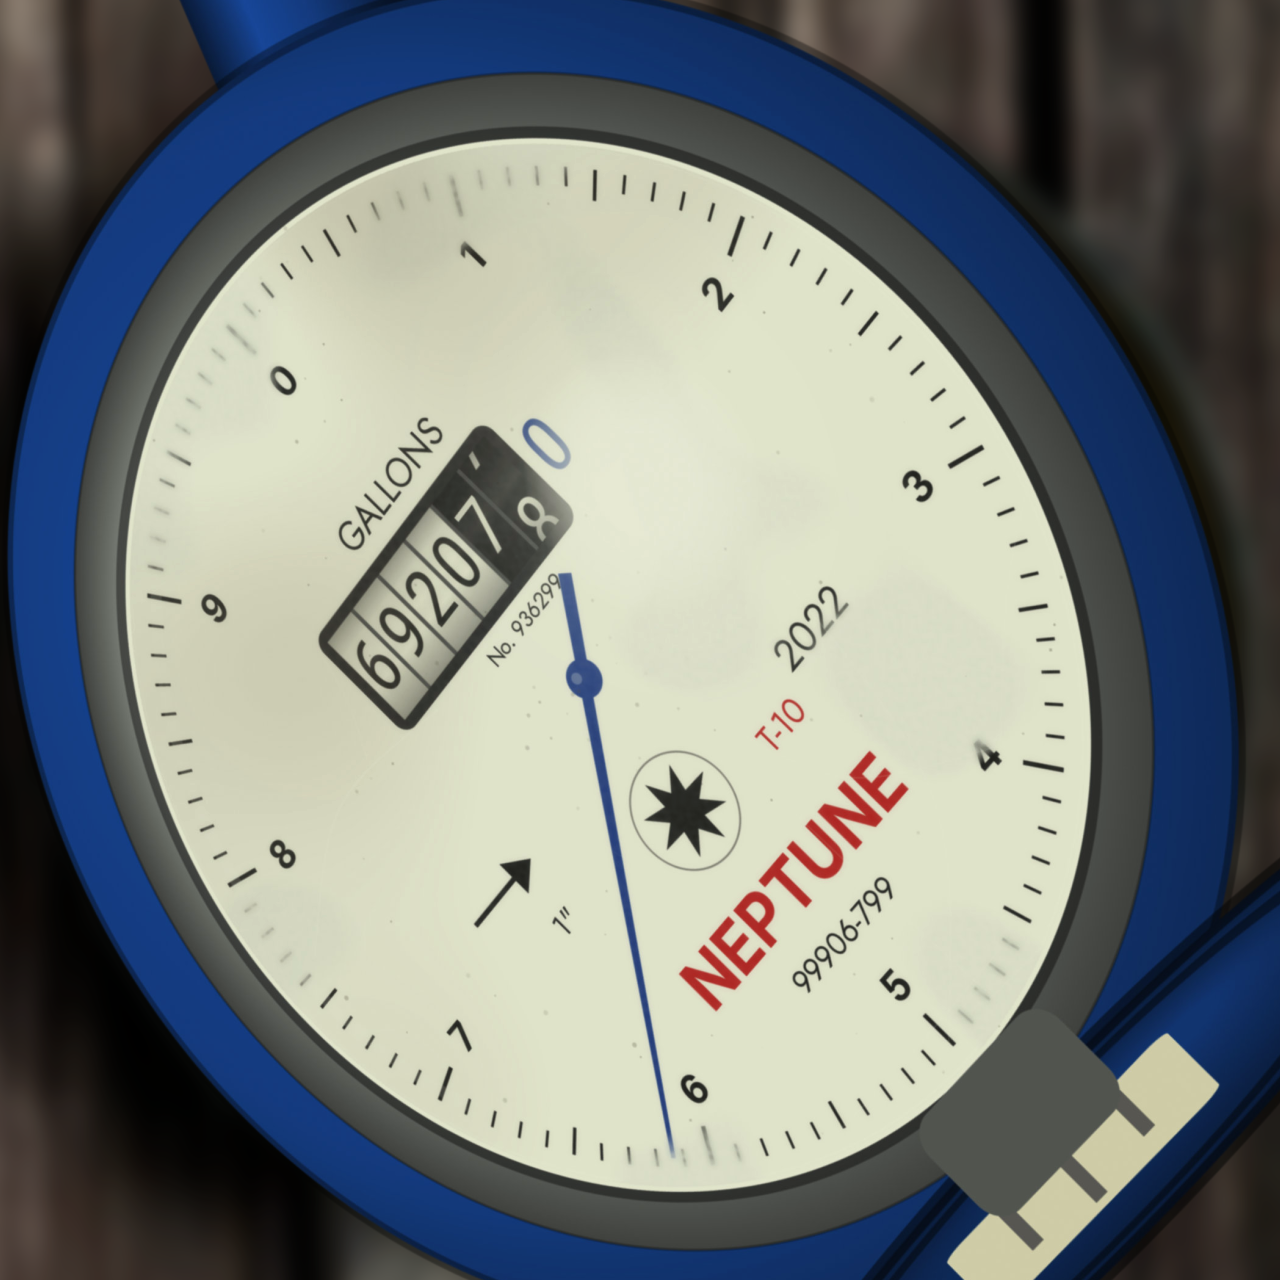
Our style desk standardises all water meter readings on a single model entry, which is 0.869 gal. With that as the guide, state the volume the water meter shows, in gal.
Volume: 6920776.1 gal
